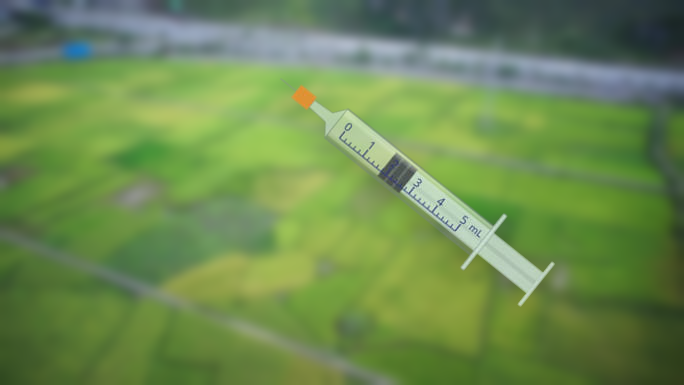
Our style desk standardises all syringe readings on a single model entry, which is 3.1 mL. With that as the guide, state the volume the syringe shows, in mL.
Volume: 1.8 mL
